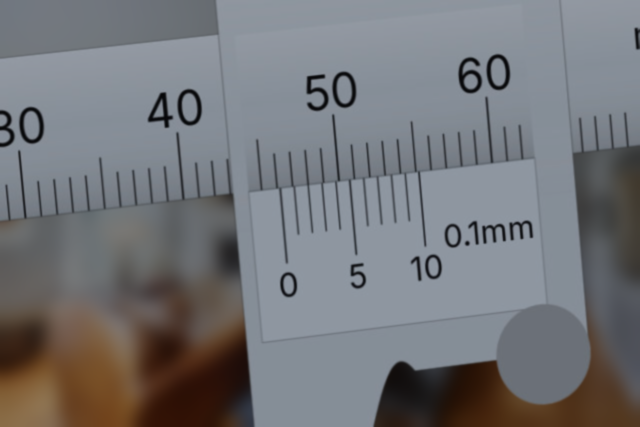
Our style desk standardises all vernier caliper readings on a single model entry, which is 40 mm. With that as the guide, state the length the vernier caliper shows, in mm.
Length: 46.2 mm
